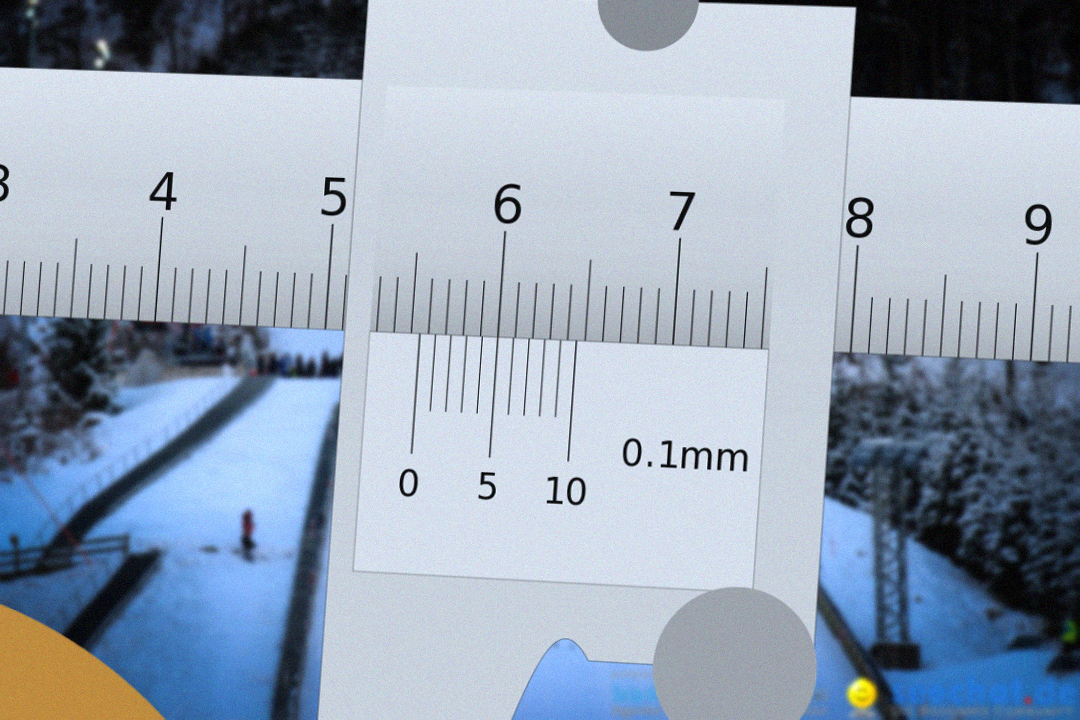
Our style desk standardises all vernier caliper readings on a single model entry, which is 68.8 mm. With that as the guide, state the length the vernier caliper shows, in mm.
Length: 55.5 mm
